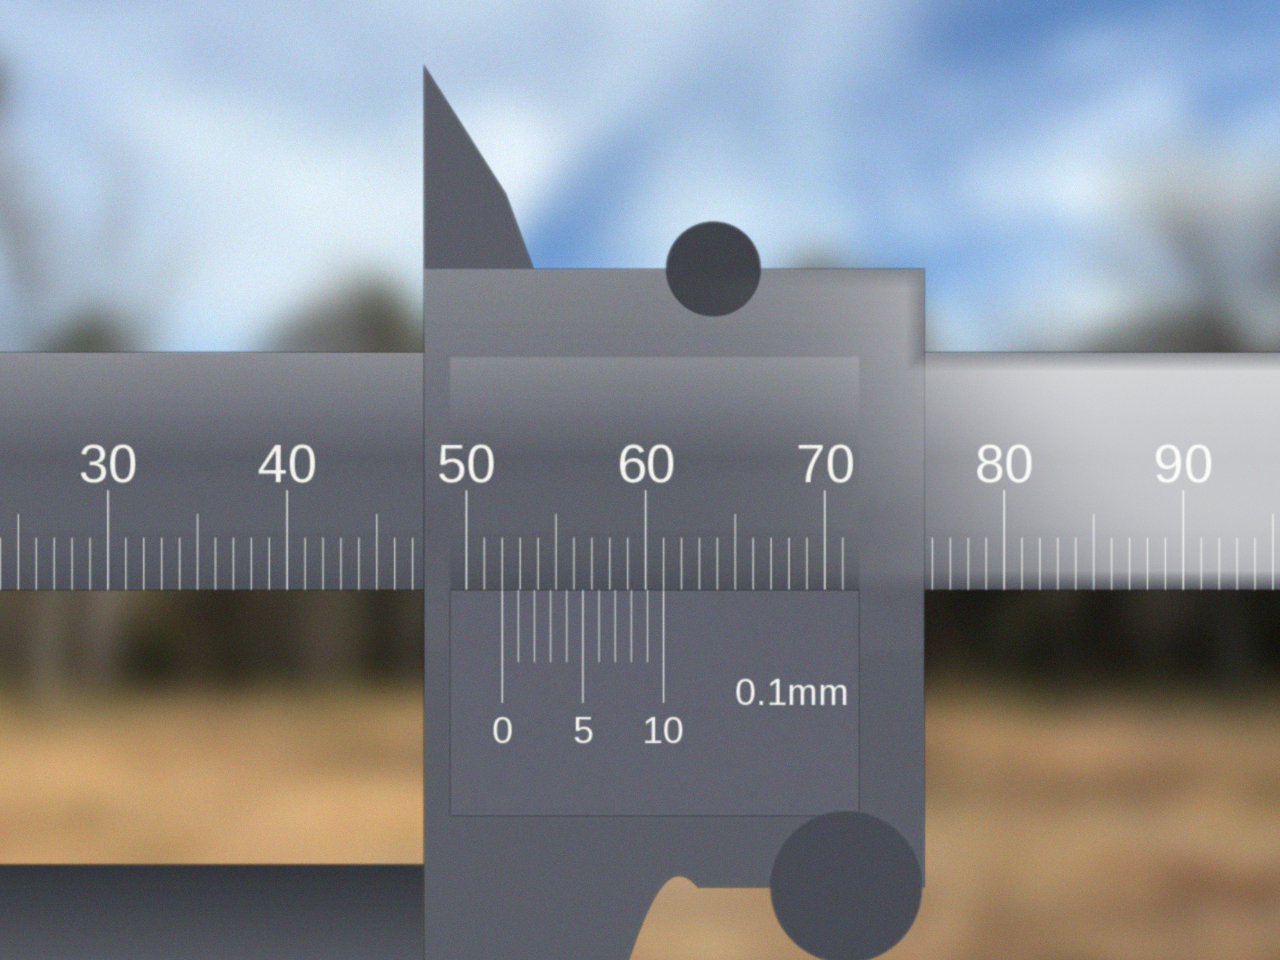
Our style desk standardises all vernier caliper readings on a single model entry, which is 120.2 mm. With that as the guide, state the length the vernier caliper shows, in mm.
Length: 52.0 mm
